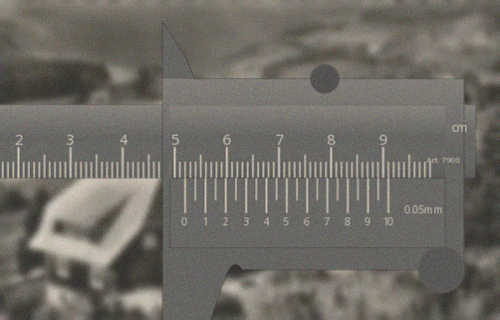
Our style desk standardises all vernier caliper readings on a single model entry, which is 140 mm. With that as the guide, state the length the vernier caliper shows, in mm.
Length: 52.0 mm
